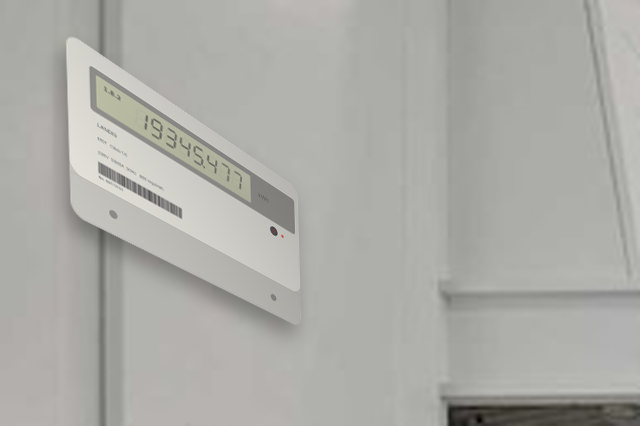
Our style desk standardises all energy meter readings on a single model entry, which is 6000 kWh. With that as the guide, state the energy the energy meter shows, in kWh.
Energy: 19345.477 kWh
